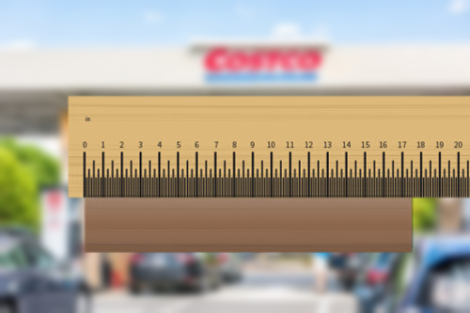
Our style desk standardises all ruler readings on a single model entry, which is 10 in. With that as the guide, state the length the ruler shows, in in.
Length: 17.5 in
